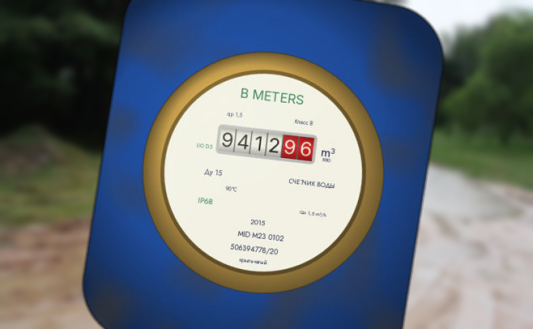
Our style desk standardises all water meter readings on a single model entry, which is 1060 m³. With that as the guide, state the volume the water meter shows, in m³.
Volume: 9412.96 m³
